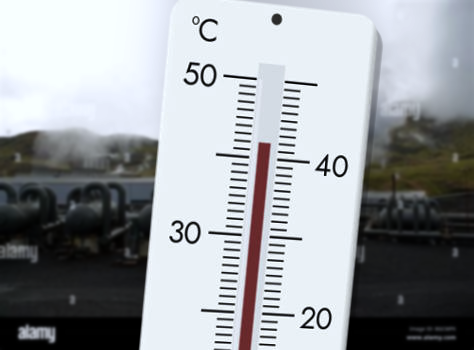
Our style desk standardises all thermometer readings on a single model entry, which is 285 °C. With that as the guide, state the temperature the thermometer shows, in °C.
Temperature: 42 °C
